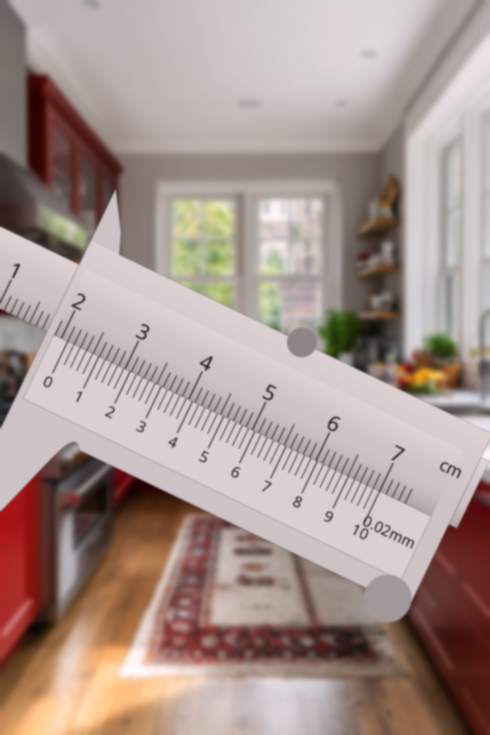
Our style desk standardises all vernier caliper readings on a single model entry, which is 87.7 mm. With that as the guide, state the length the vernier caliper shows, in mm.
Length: 21.0 mm
